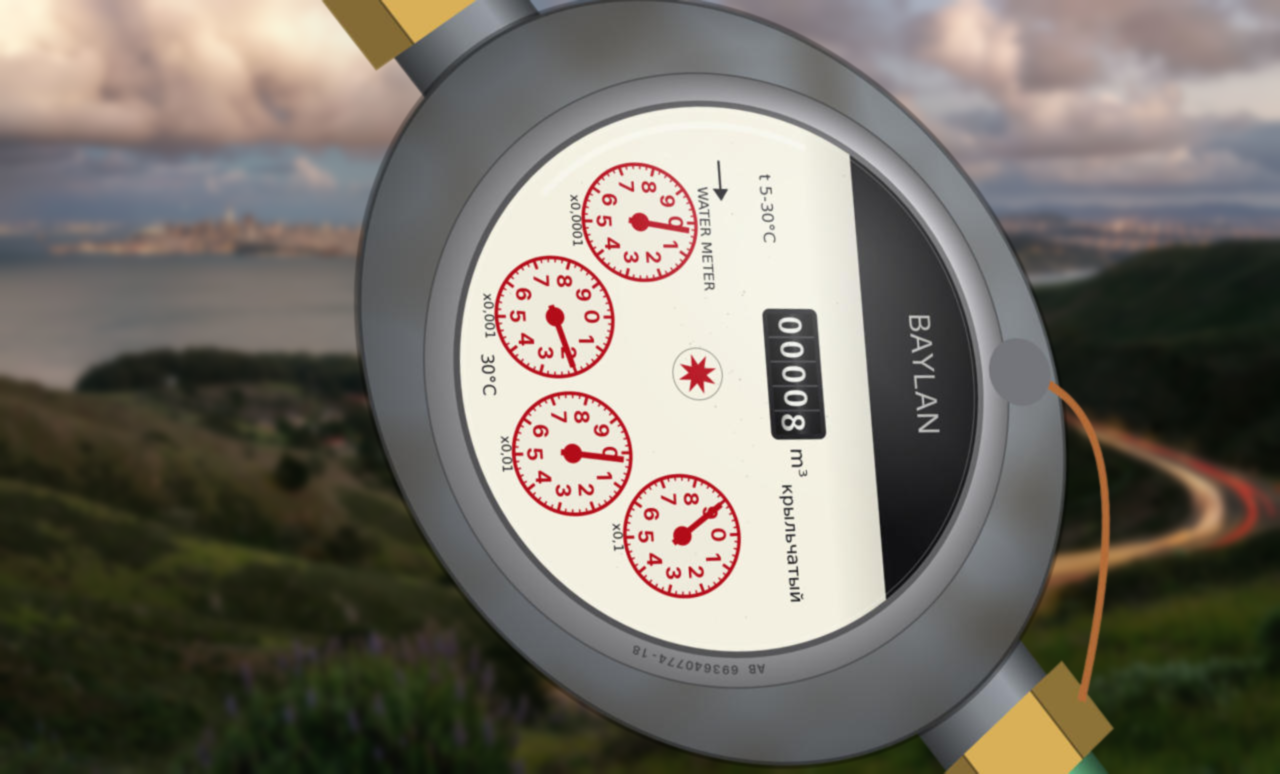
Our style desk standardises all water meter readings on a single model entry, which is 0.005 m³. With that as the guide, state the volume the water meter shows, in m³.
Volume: 7.9020 m³
